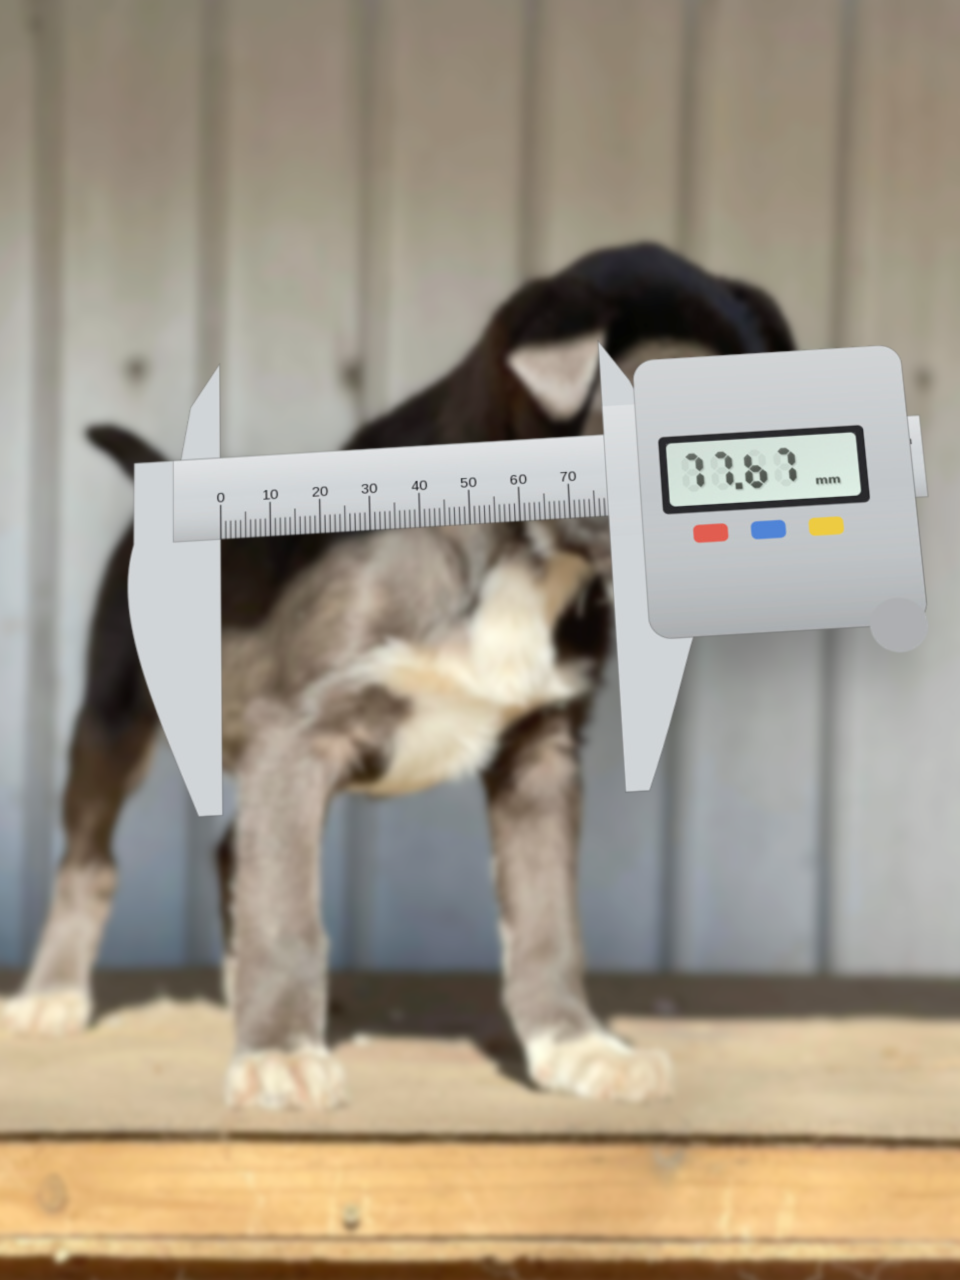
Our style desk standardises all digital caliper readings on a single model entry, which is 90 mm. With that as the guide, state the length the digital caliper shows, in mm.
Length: 77.67 mm
